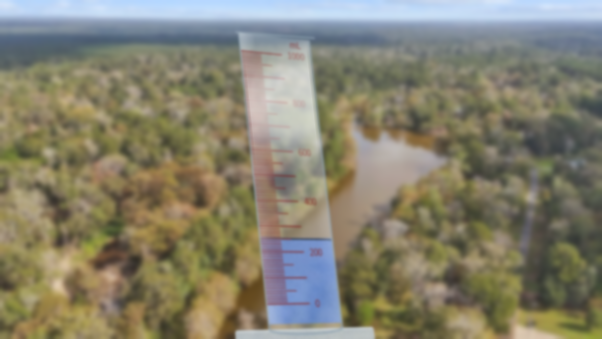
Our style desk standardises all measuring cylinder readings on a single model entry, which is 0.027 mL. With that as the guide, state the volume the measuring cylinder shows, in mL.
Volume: 250 mL
